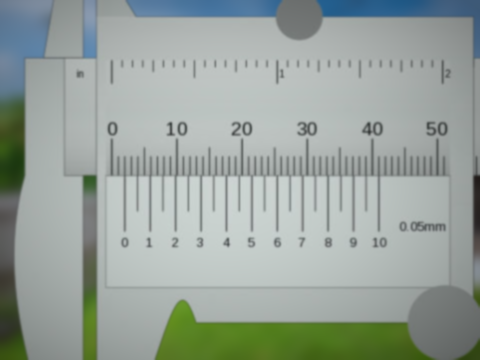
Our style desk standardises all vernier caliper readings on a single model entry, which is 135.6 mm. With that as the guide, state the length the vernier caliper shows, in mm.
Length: 2.0 mm
